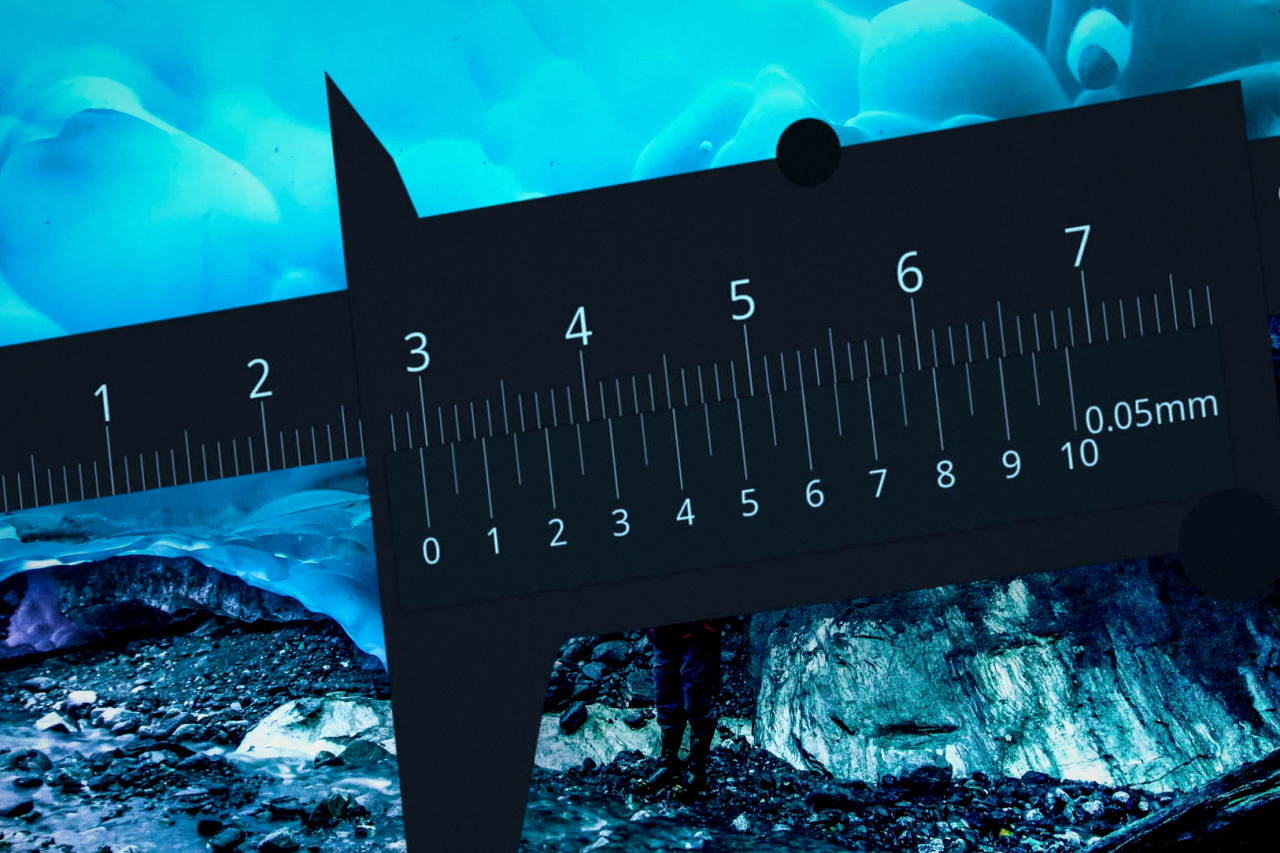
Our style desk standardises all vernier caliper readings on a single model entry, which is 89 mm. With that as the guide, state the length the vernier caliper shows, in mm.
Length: 29.6 mm
